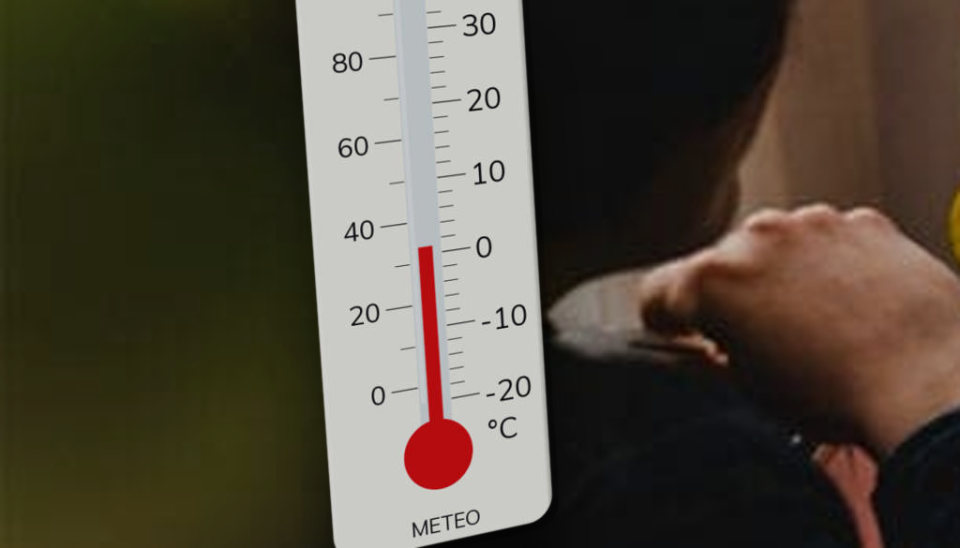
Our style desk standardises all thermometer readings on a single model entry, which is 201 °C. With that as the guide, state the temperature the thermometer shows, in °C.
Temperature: 1 °C
